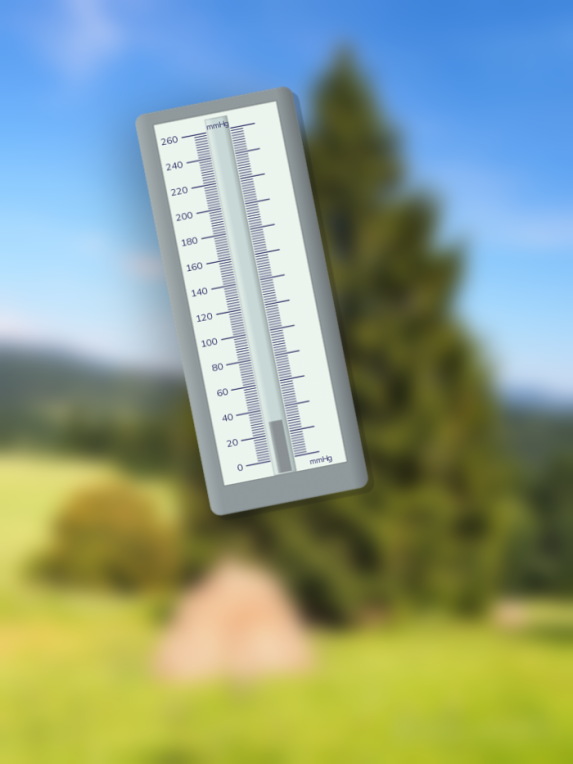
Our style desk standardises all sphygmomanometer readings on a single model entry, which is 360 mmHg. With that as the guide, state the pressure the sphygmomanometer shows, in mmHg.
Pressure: 30 mmHg
